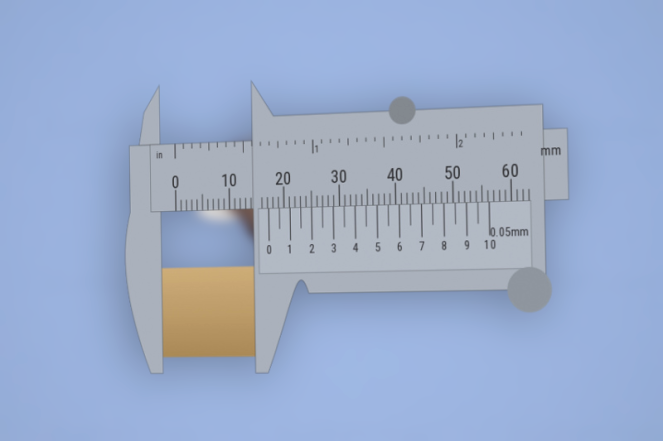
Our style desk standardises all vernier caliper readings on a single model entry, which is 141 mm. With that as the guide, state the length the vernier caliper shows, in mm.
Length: 17.2 mm
